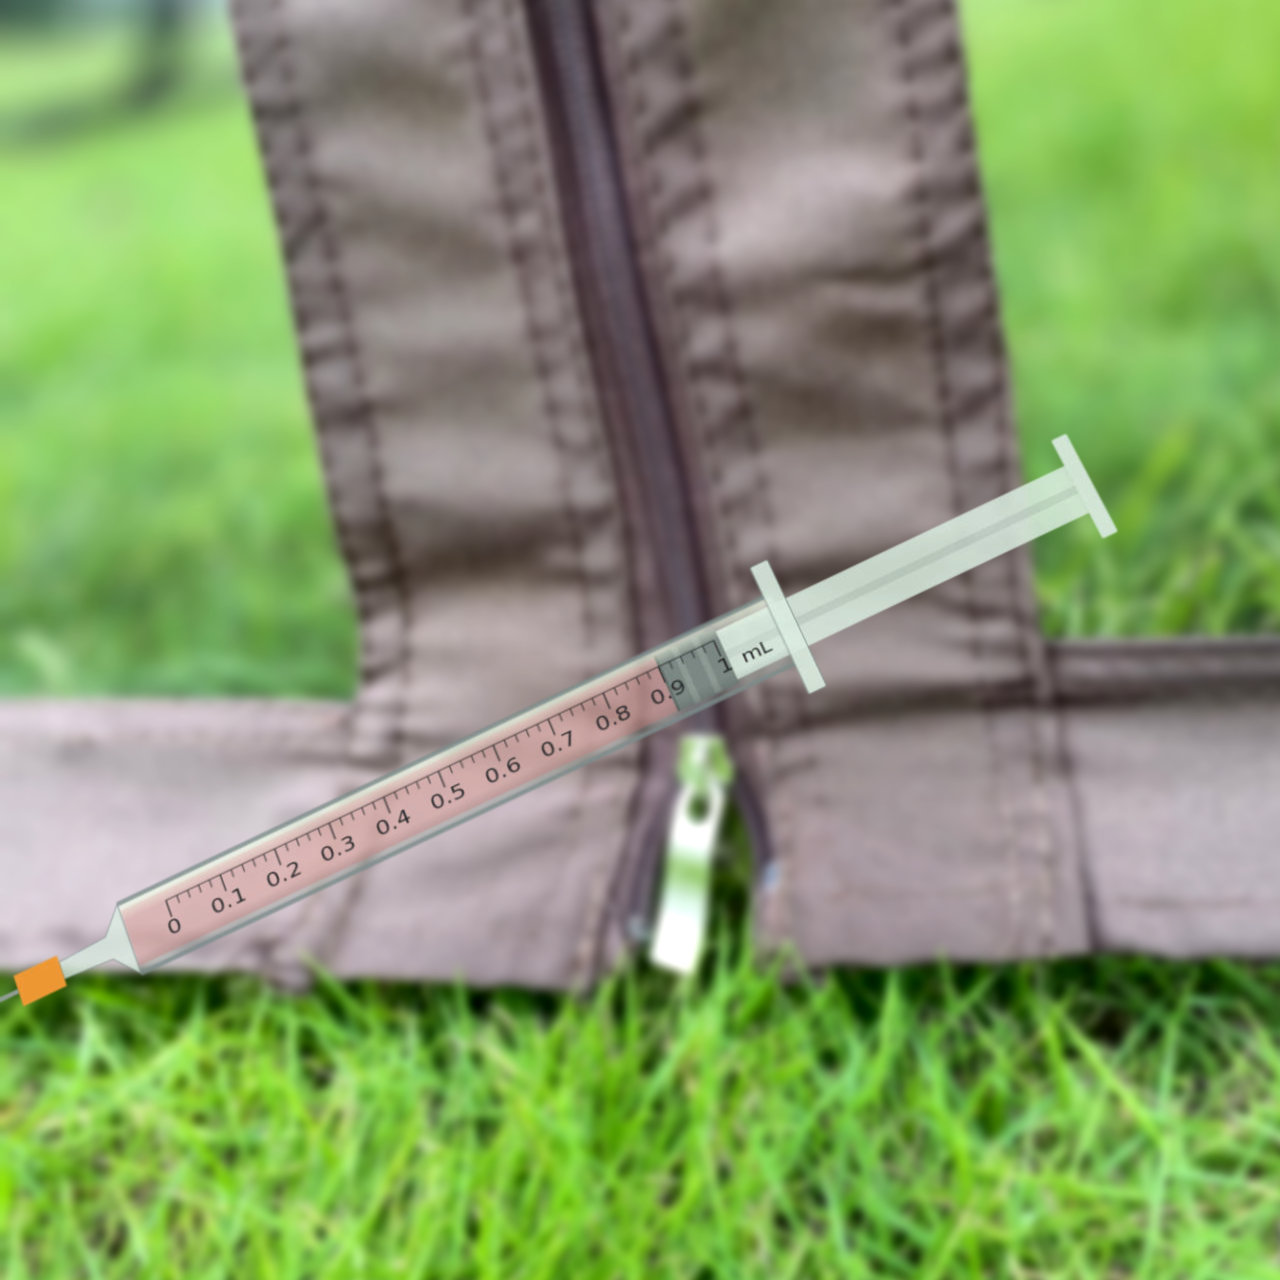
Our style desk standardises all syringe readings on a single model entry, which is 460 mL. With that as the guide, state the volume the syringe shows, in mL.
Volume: 0.9 mL
